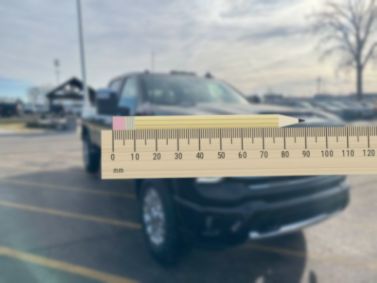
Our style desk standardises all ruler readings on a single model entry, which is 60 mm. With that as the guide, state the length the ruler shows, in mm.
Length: 90 mm
